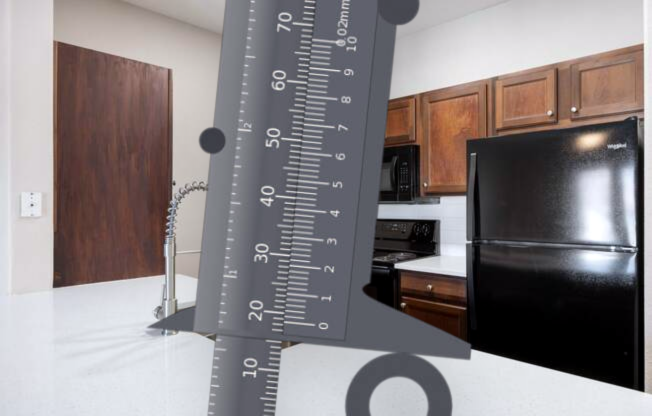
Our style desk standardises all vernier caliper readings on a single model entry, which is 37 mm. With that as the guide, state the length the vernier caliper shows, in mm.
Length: 18.5 mm
